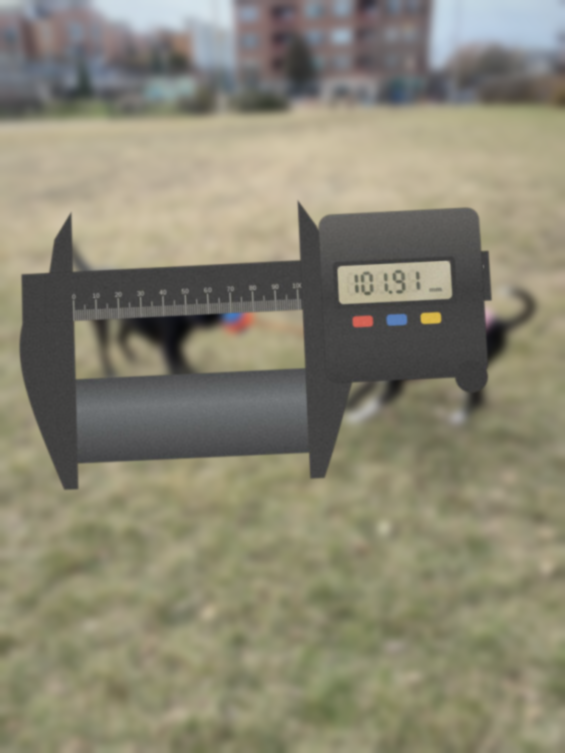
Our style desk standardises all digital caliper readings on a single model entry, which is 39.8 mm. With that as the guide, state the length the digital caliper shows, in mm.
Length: 101.91 mm
